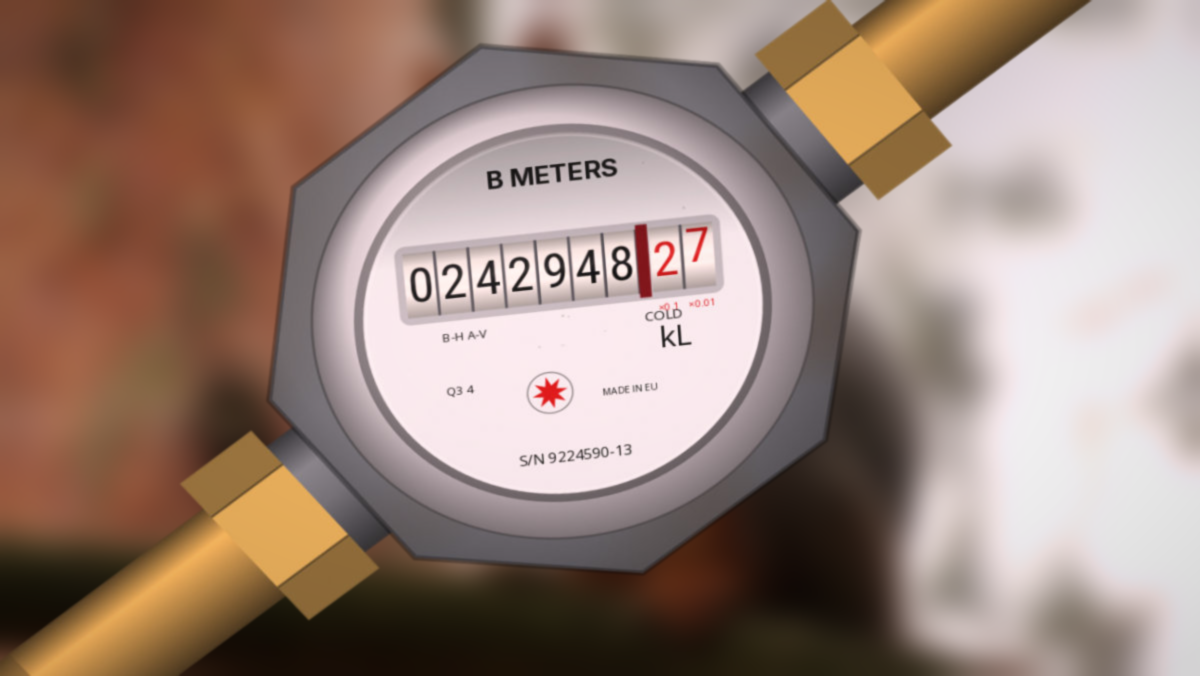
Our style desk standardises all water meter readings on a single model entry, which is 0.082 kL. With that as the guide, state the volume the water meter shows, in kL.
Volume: 242948.27 kL
